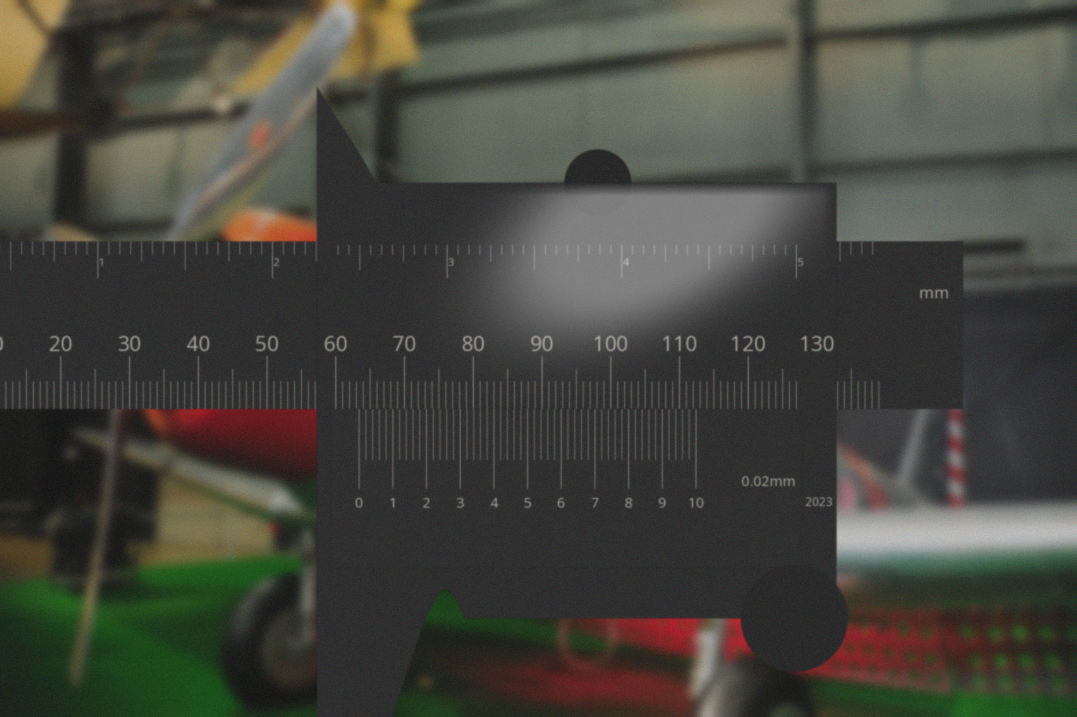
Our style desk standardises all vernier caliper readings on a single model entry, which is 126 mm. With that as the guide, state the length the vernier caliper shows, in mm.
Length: 63.4 mm
